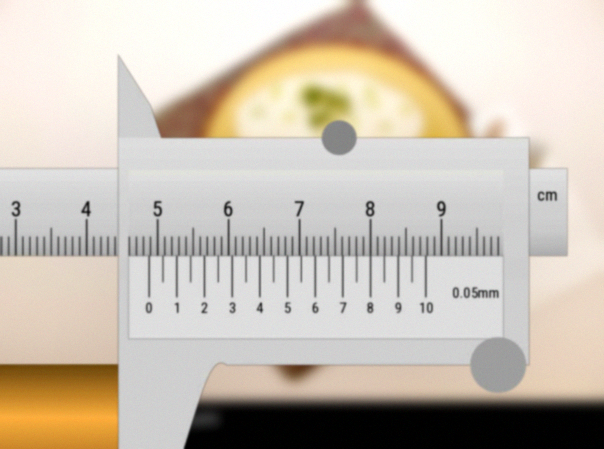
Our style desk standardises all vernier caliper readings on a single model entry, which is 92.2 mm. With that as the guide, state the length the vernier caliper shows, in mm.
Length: 48.8 mm
